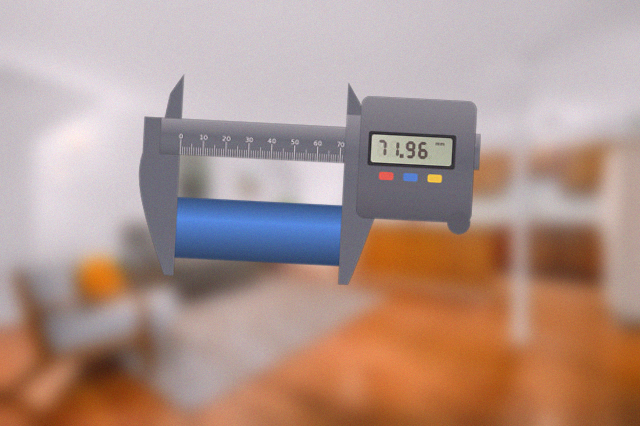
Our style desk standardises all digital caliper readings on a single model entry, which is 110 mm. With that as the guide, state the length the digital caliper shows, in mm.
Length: 71.96 mm
